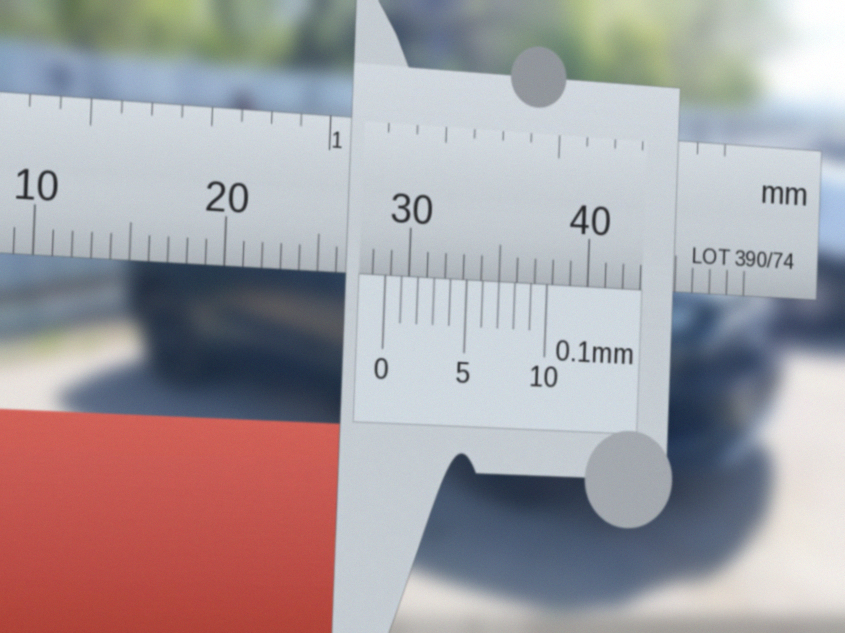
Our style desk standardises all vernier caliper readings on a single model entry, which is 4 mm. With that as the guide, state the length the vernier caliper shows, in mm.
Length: 28.7 mm
